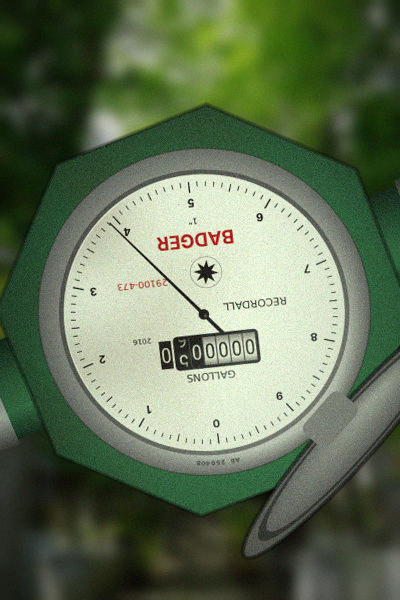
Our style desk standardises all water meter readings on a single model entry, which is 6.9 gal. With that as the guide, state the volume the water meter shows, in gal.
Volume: 53.9 gal
